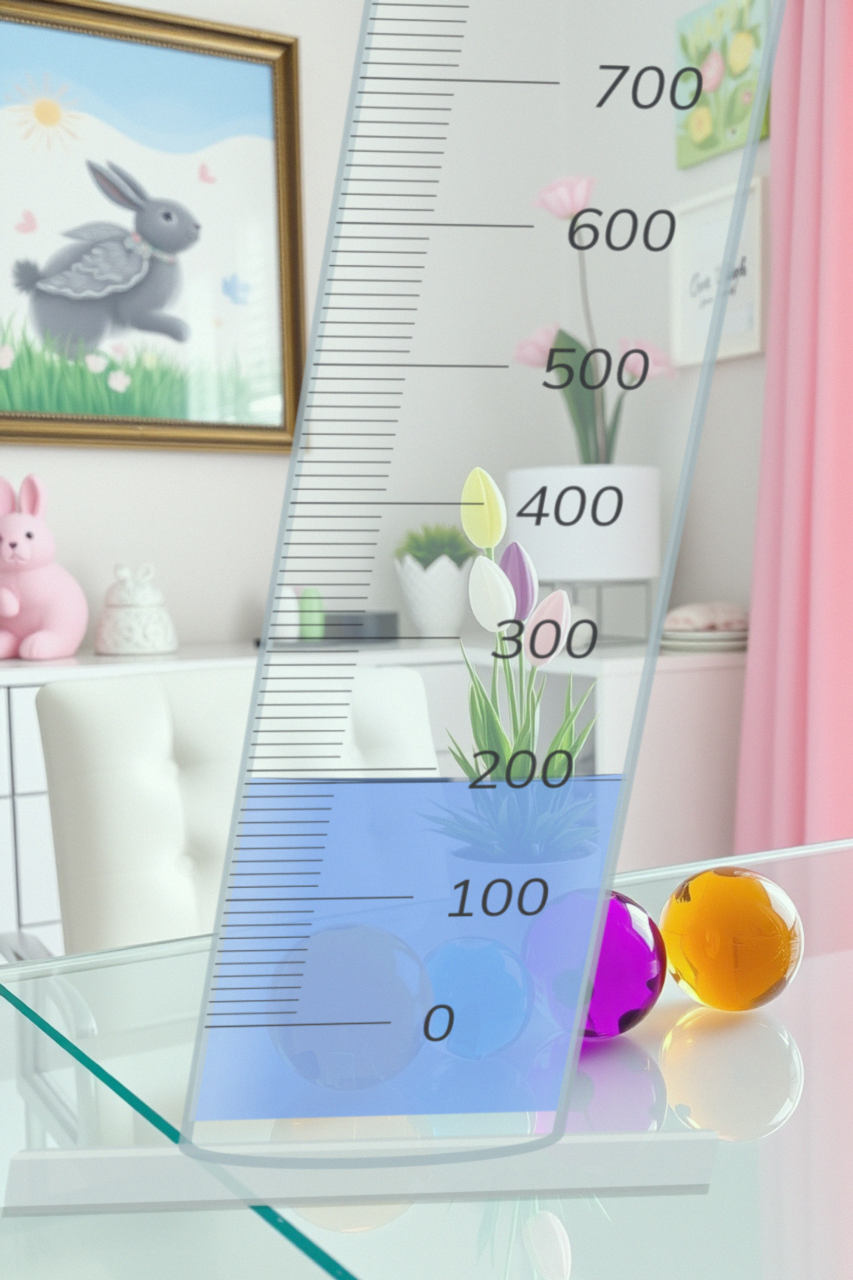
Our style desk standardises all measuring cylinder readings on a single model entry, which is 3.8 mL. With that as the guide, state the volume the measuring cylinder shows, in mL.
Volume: 190 mL
